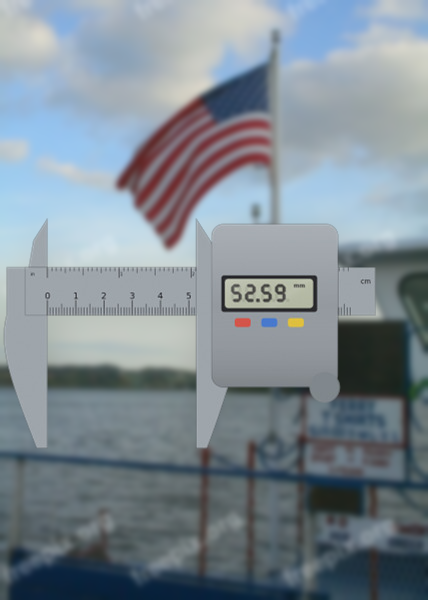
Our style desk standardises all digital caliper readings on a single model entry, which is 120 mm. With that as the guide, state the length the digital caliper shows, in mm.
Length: 52.59 mm
